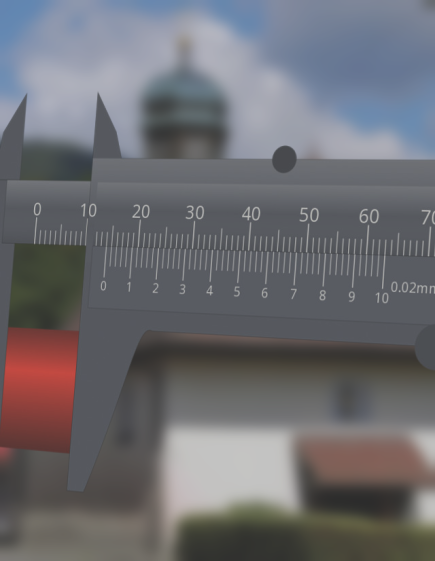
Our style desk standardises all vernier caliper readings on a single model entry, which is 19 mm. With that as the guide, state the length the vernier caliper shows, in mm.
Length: 14.0 mm
